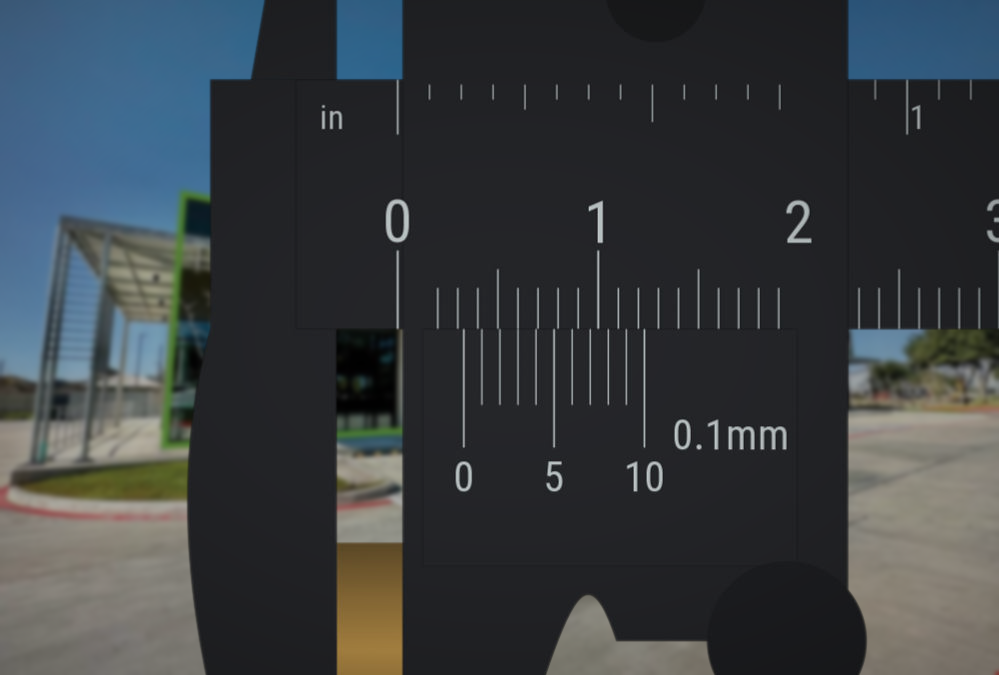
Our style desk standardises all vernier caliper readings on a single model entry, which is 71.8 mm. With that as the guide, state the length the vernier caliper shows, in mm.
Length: 3.3 mm
